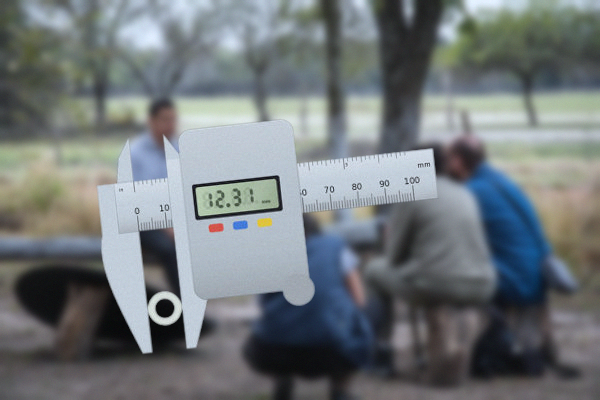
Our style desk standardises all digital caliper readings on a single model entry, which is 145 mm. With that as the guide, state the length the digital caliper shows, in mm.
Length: 12.31 mm
